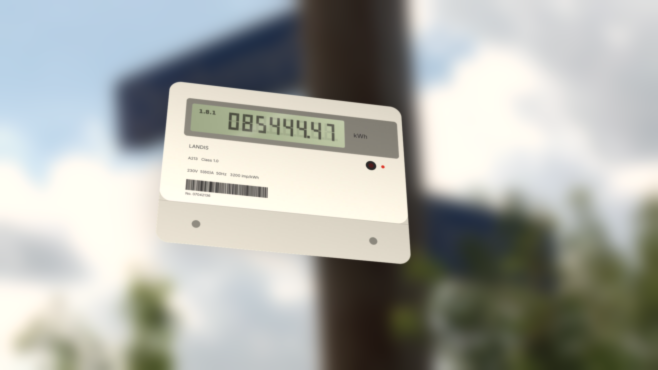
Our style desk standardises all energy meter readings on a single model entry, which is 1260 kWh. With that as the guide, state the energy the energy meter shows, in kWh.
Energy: 85444.47 kWh
